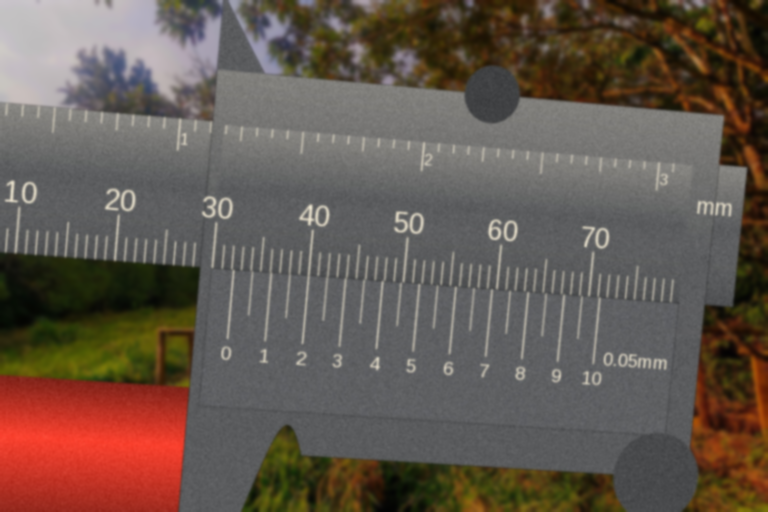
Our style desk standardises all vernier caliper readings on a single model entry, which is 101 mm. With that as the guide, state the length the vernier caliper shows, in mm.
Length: 32.2 mm
